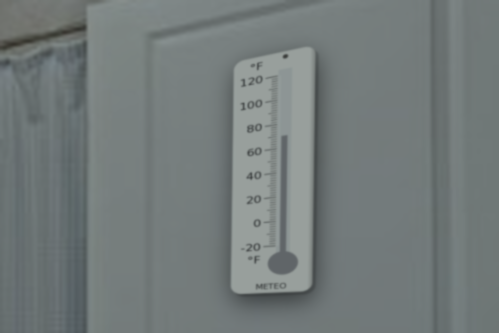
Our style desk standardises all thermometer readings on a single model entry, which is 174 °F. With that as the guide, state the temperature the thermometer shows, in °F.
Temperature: 70 °F
